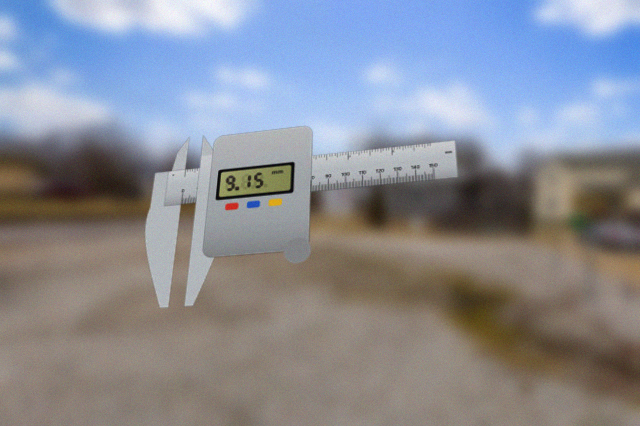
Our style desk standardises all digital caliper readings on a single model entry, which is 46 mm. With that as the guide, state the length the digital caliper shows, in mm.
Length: 9.15 mm
